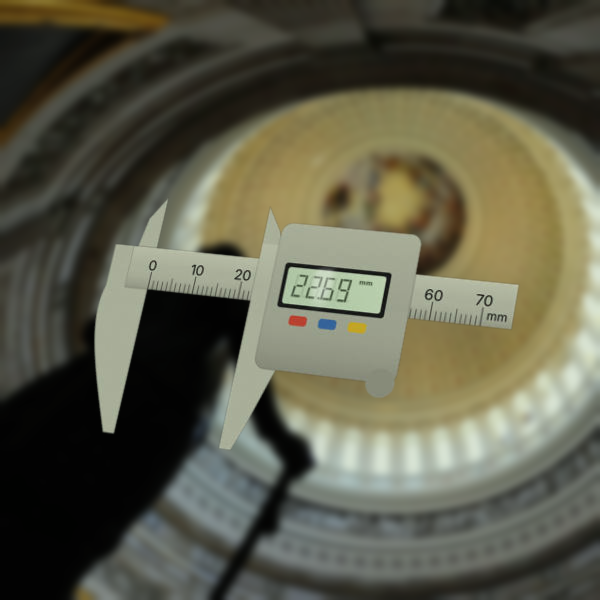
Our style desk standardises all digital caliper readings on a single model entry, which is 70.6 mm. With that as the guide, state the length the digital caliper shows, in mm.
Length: 22.69 mm
